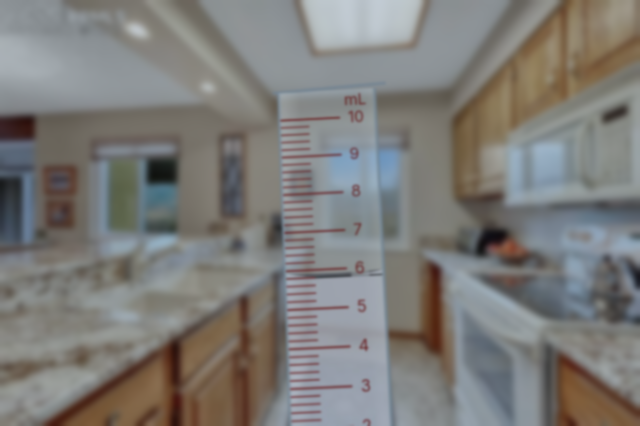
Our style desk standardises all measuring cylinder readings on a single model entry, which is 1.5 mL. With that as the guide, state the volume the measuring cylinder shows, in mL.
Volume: 5.8 mL
